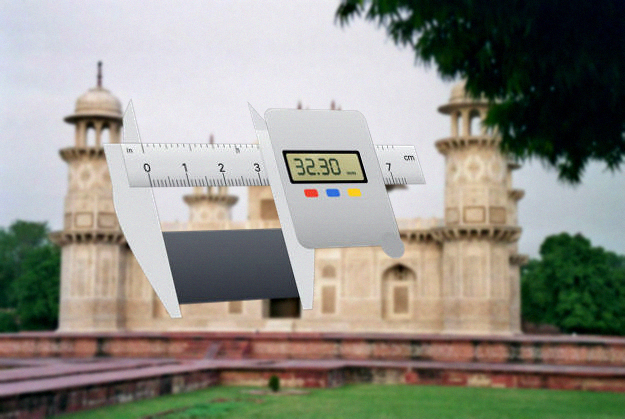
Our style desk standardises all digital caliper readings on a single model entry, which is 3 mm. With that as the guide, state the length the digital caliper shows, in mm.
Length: 32.30 mm
